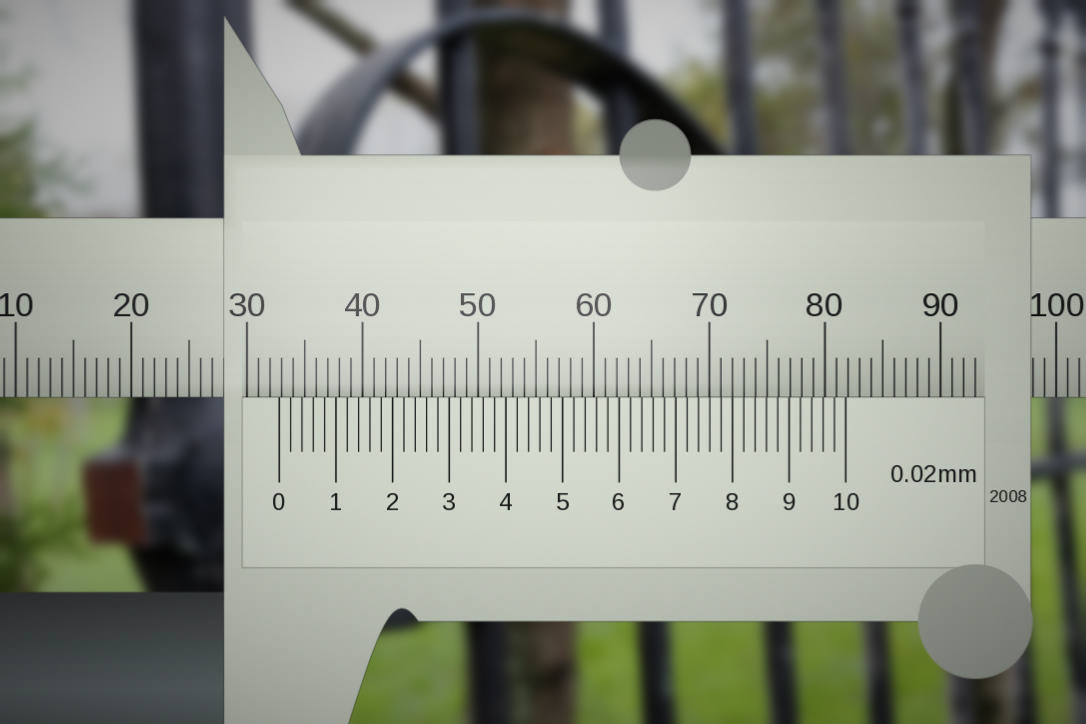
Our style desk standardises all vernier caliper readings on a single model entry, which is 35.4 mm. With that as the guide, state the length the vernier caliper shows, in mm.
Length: 32.8 mm
